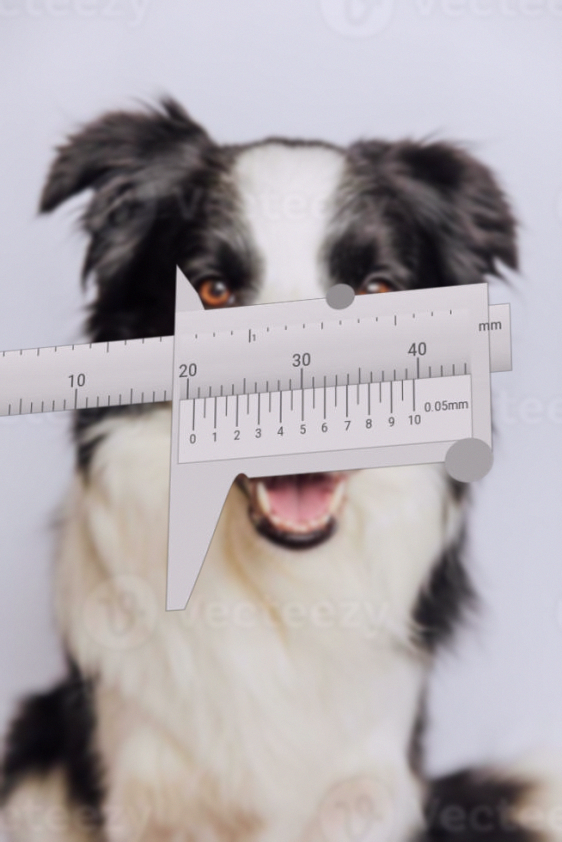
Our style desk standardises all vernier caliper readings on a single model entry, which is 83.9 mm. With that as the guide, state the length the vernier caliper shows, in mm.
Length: 20.6 mm
